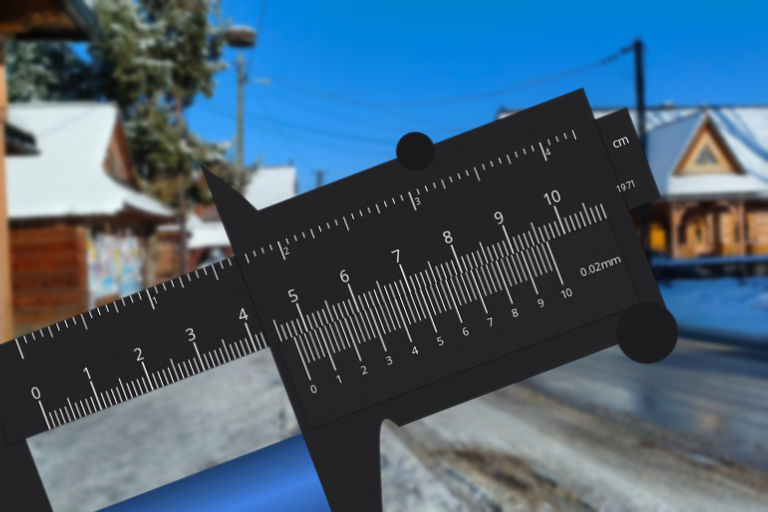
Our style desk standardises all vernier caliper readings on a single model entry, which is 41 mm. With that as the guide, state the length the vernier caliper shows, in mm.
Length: 47.4 mm
